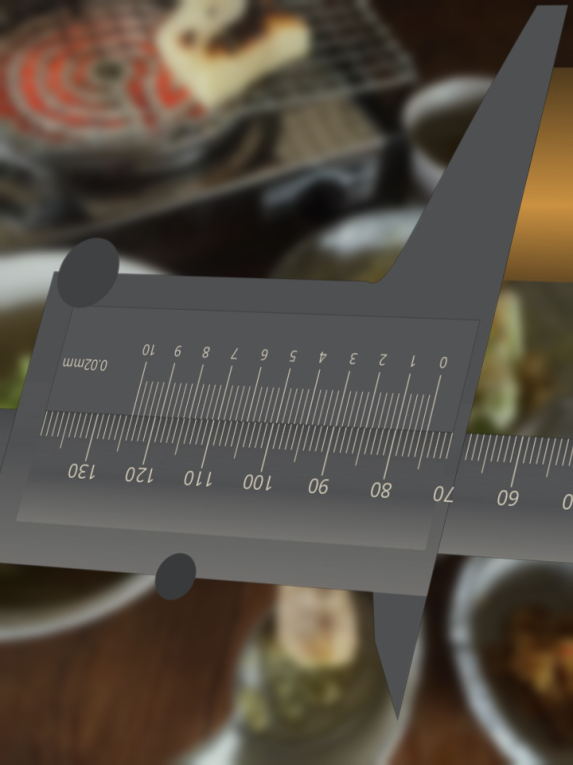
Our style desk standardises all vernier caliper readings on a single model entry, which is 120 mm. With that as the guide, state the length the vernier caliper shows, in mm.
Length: 75.0 mm
